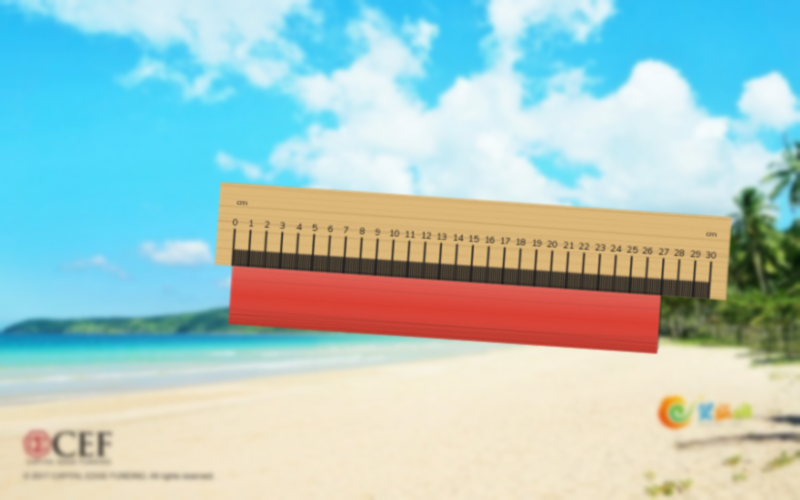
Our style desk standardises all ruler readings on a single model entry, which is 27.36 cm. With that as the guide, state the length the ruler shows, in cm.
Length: 27 cm
